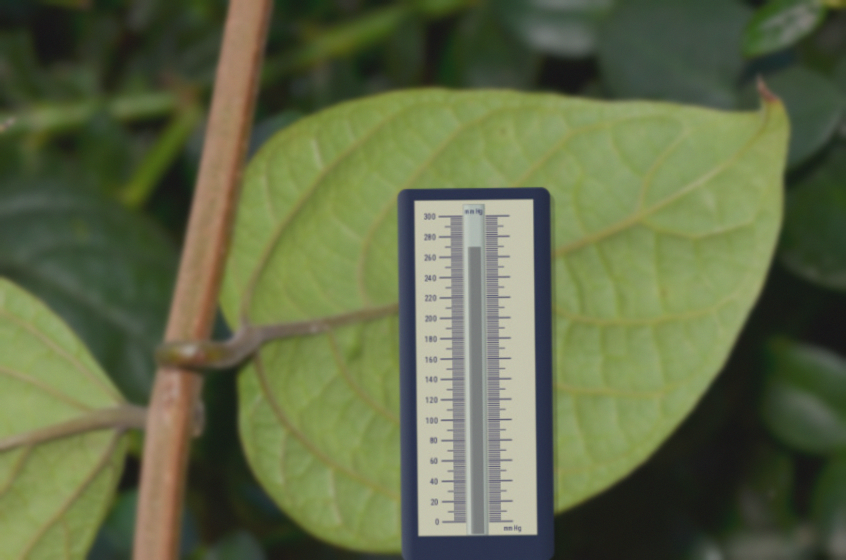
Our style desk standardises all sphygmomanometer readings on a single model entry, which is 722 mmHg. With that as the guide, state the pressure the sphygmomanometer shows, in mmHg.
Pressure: 270 mmHg
